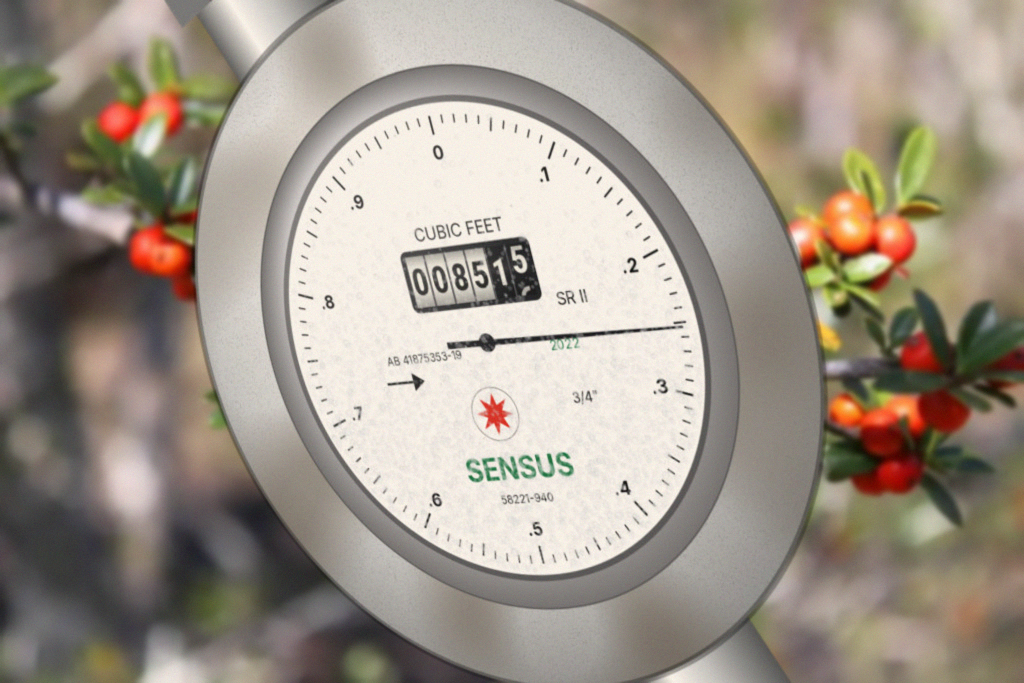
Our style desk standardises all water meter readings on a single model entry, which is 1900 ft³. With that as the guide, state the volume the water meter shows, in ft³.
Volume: 8515.25 ft³
